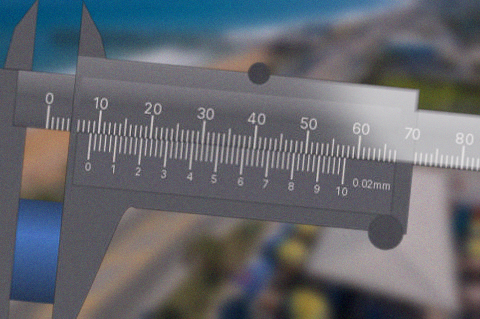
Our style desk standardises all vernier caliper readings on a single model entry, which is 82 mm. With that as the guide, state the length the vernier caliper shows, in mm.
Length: 8.5 mm
